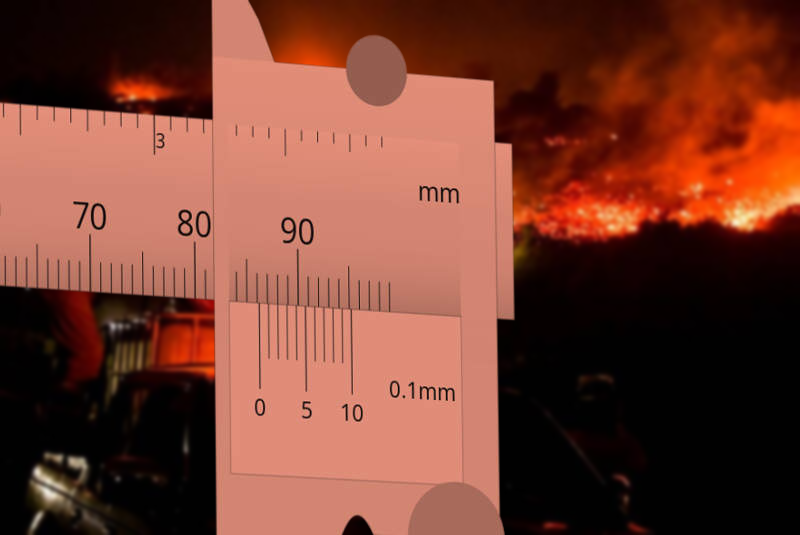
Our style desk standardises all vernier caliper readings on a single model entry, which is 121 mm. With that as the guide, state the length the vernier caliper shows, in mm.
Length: 86.2 mm
